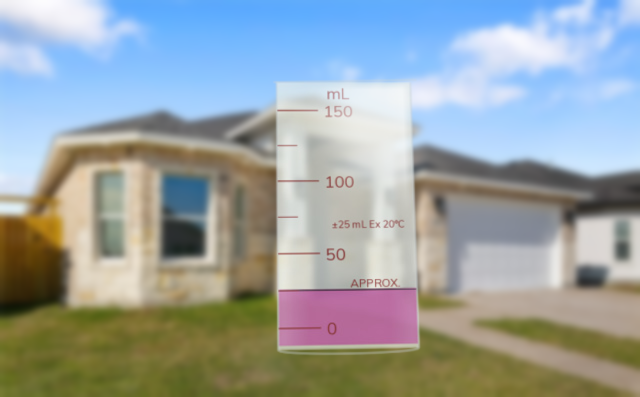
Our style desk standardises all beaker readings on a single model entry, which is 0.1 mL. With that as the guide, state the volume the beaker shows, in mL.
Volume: 25 mL
